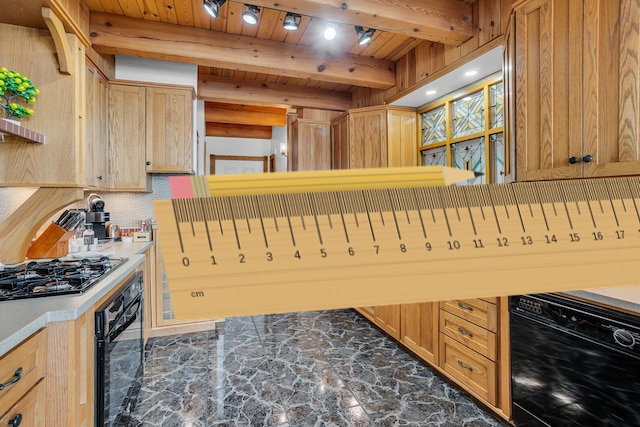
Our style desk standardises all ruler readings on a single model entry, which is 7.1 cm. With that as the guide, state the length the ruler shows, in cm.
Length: 12 cm
